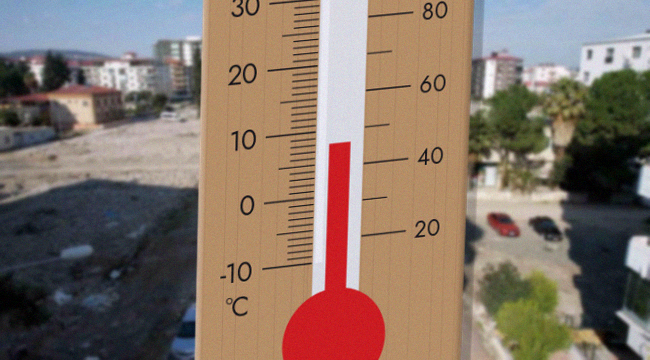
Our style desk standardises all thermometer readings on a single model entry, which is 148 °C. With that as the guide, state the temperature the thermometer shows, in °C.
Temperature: 8 °C
